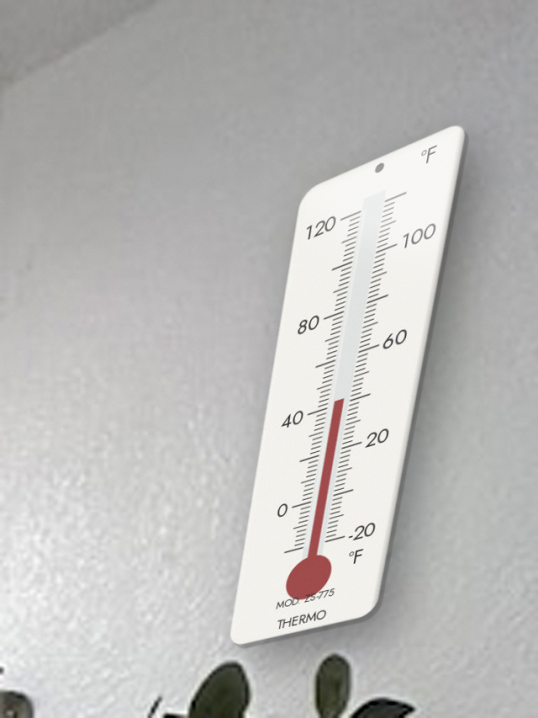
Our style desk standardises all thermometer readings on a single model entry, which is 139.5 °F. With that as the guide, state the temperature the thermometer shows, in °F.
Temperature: 42 °F
